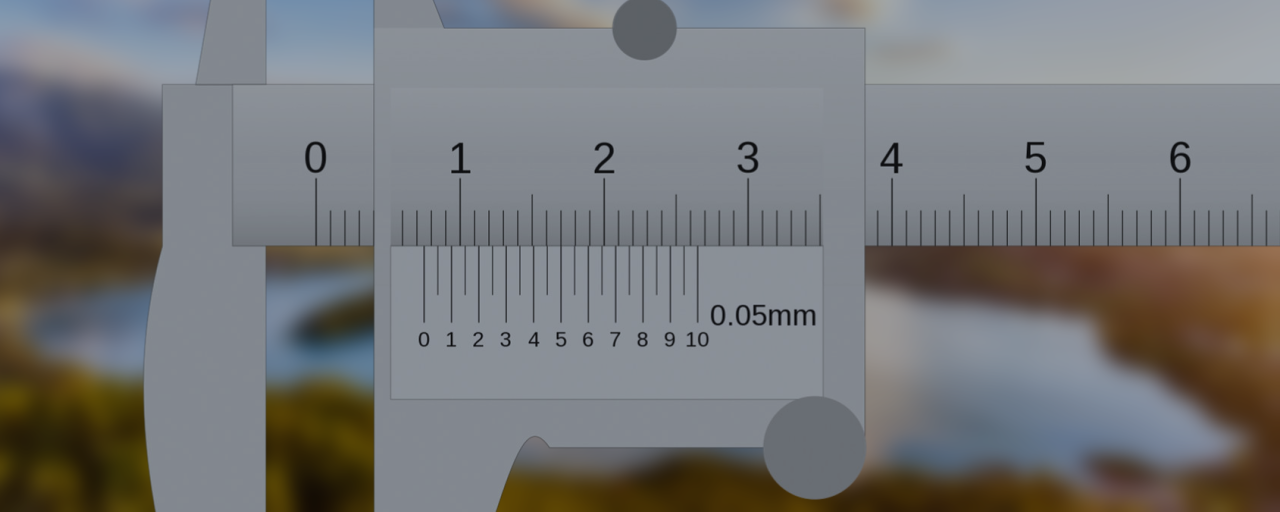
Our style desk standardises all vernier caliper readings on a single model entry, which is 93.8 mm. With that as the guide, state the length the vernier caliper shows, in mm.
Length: 7.5 mm
